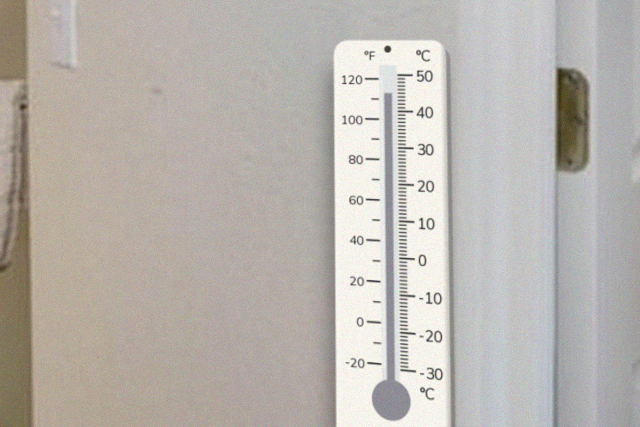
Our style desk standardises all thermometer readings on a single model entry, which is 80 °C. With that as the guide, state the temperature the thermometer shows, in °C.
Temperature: 45 °C
